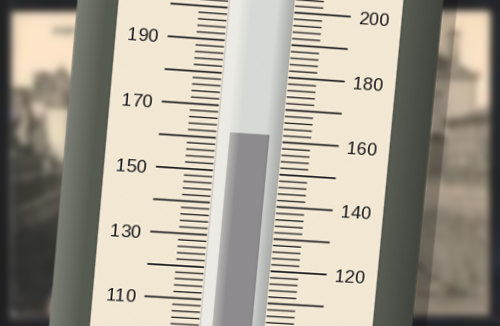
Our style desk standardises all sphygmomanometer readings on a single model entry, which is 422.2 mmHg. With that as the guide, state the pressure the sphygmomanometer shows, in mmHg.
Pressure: 162 mmHg
